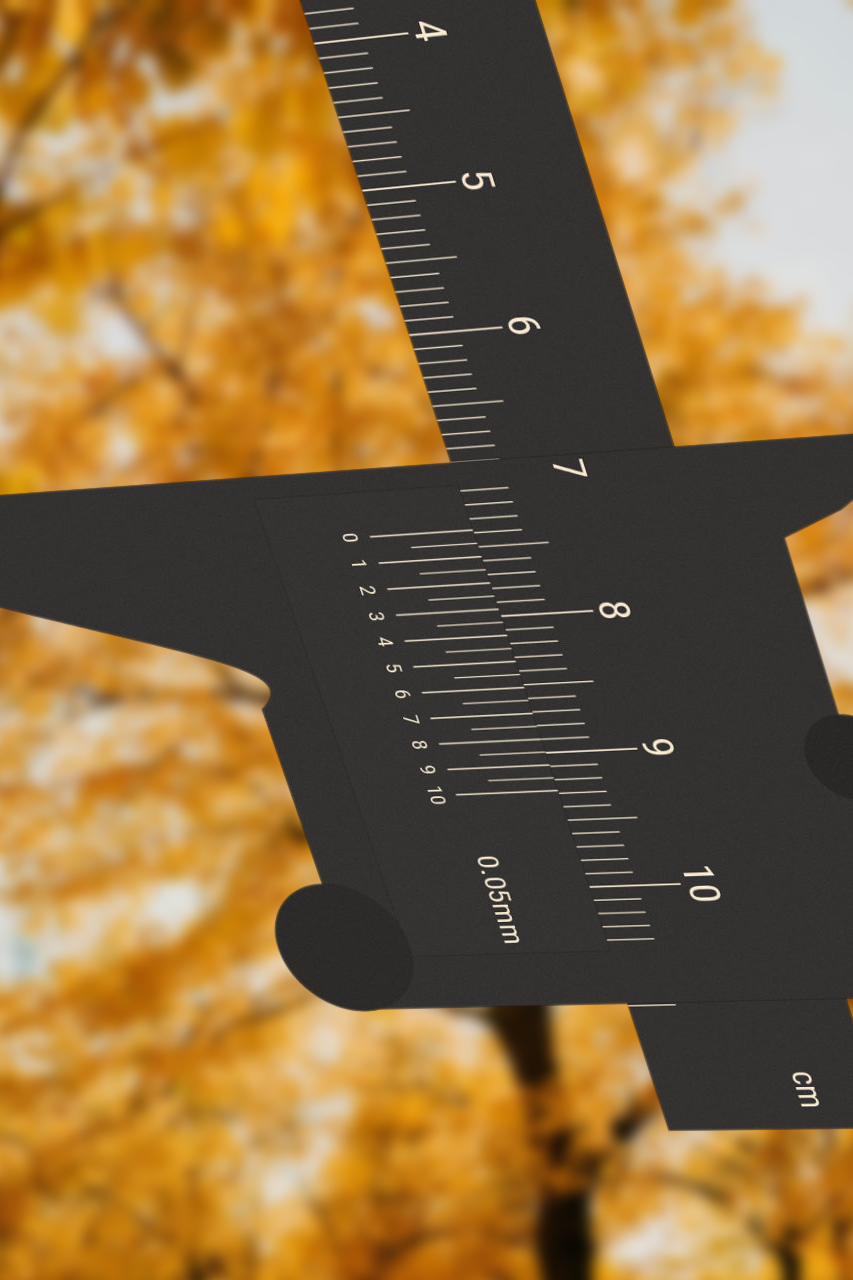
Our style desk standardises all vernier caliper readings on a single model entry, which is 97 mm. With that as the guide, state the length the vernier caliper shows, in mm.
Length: 73.8 mm
